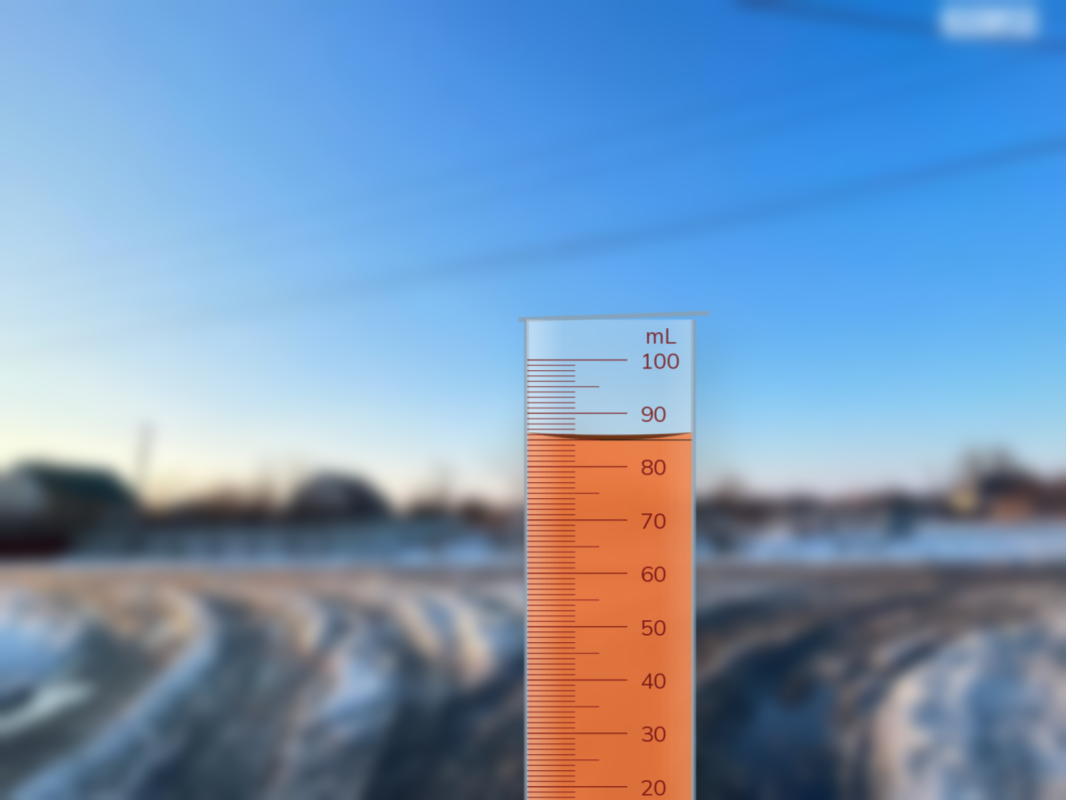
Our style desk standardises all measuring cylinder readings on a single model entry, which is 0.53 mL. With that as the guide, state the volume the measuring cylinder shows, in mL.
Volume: 85 mL
